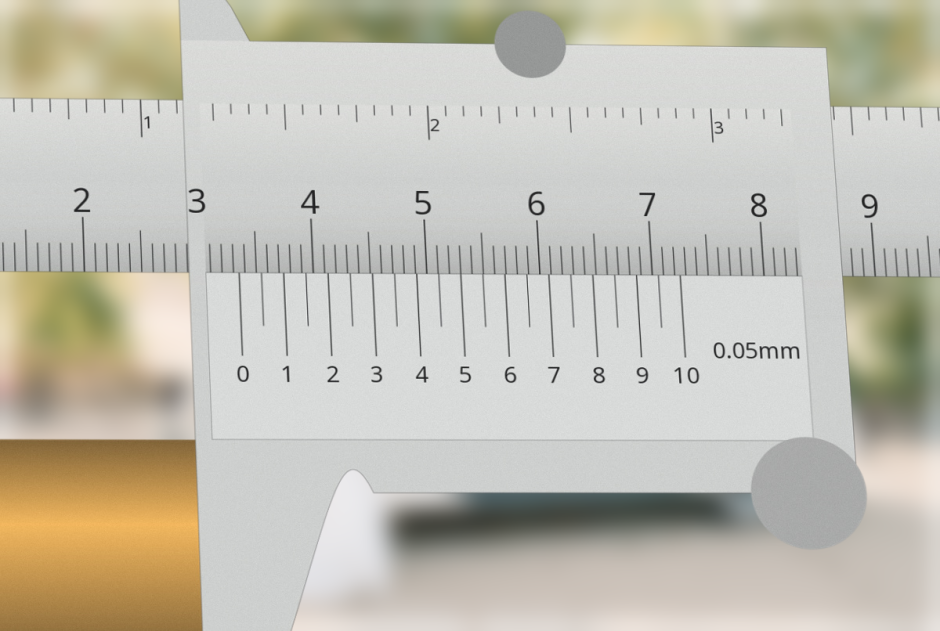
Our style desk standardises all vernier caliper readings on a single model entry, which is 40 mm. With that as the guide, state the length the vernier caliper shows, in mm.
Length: 33.5 mm
